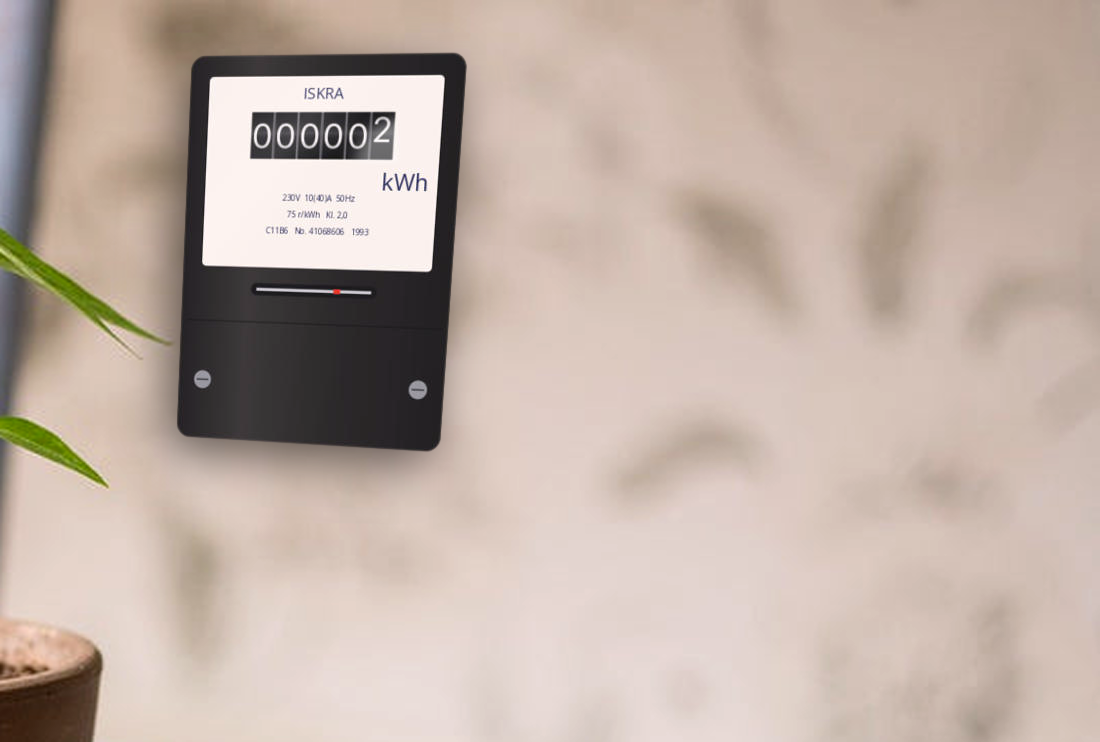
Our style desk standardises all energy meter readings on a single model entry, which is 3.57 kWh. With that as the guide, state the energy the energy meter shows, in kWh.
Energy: 2 kWh
